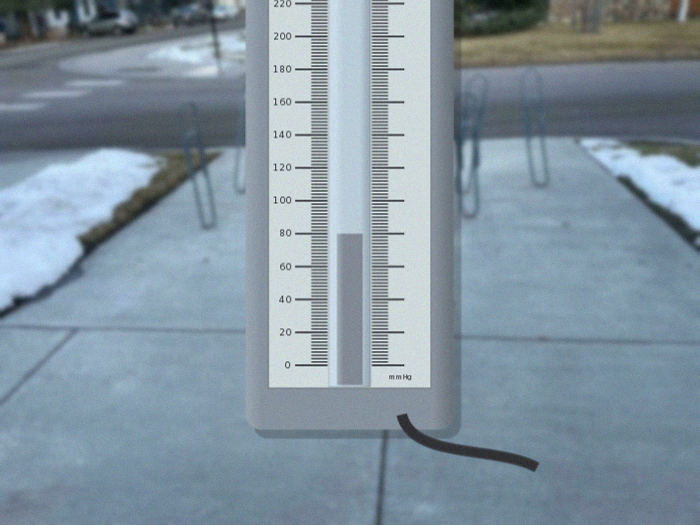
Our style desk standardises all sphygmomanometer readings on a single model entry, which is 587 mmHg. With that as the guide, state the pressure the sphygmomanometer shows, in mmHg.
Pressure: 80 mmHg
